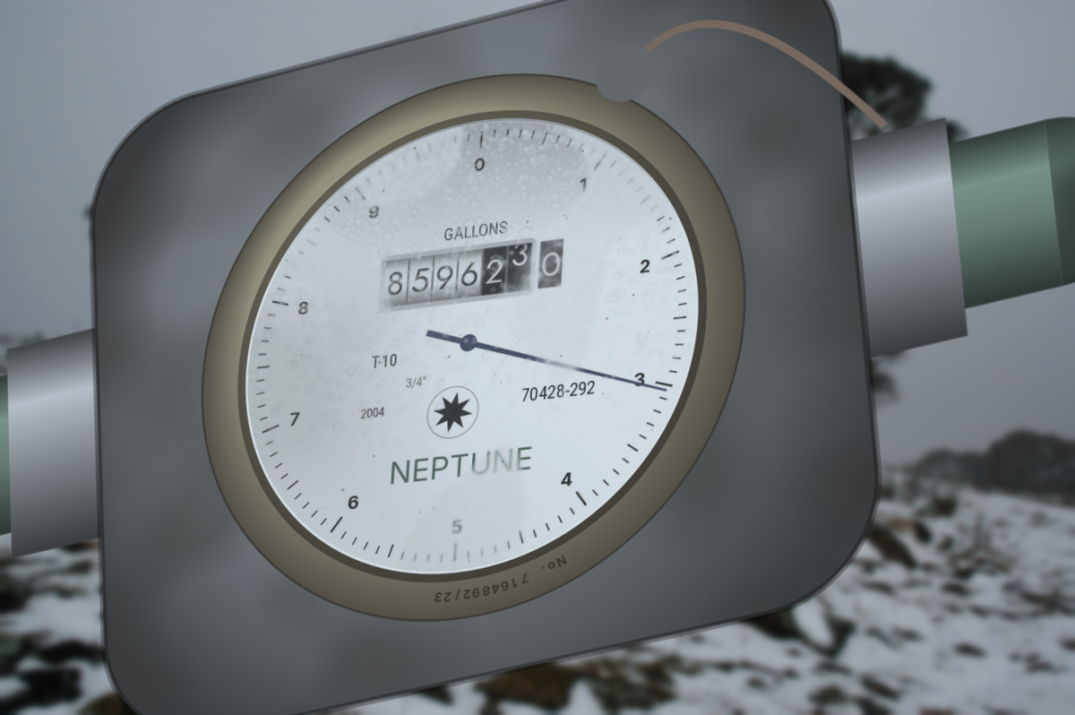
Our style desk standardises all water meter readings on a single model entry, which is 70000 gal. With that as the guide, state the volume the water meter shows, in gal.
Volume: 8596233.0 gal
